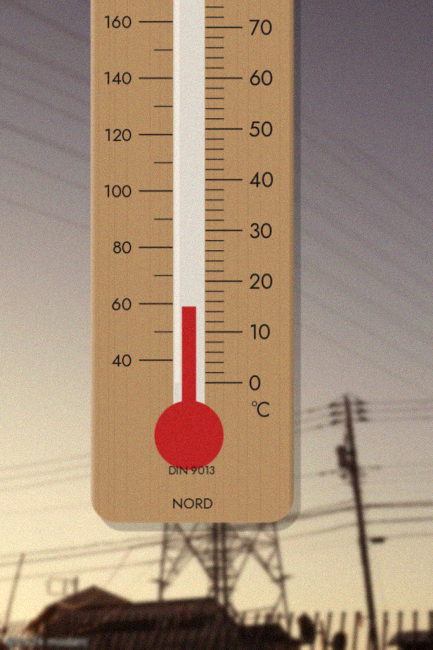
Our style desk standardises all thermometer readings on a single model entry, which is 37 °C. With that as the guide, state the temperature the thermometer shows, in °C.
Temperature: 15 °C
